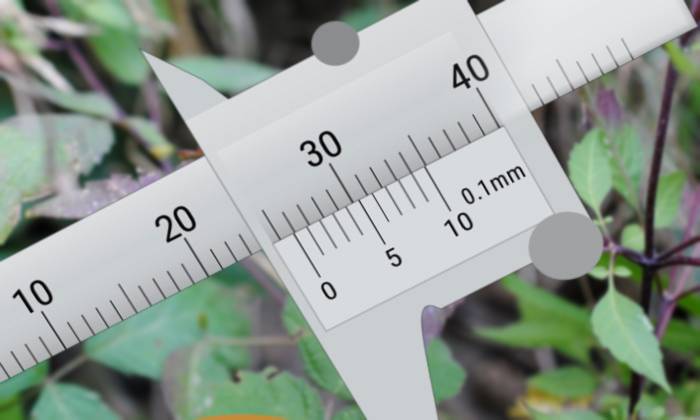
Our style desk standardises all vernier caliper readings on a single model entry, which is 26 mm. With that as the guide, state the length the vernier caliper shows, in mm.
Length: 25.9 mm
